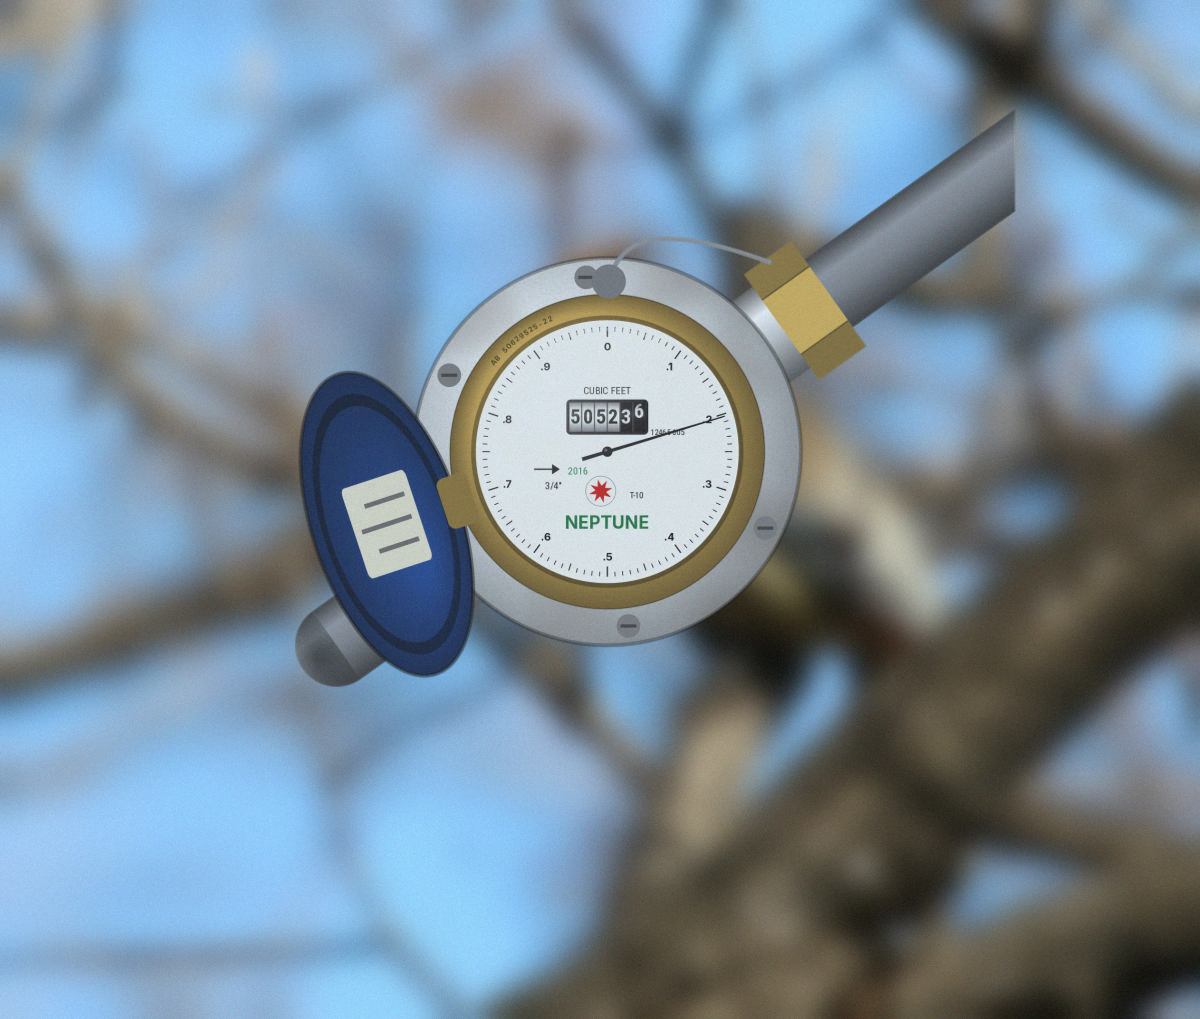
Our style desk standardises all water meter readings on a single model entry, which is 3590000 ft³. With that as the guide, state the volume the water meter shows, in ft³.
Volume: 505236.20 ft³
